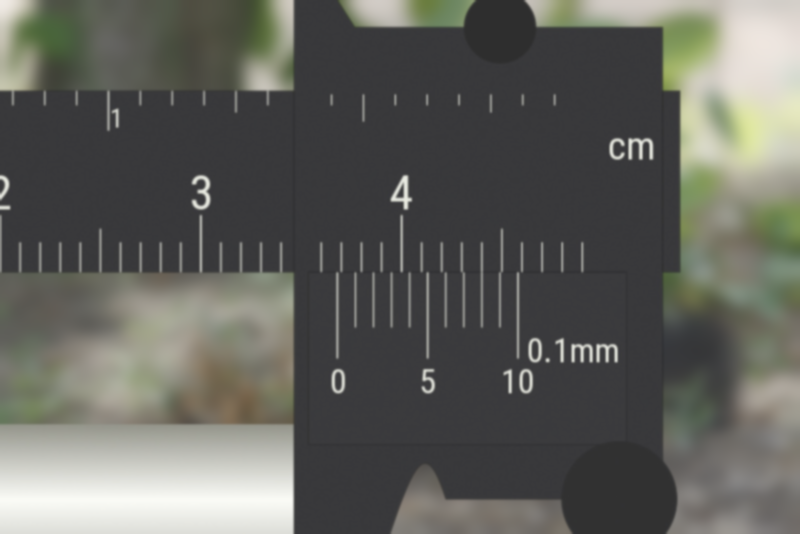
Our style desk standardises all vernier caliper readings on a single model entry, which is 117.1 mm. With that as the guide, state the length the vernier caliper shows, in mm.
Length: 36.8 mm
